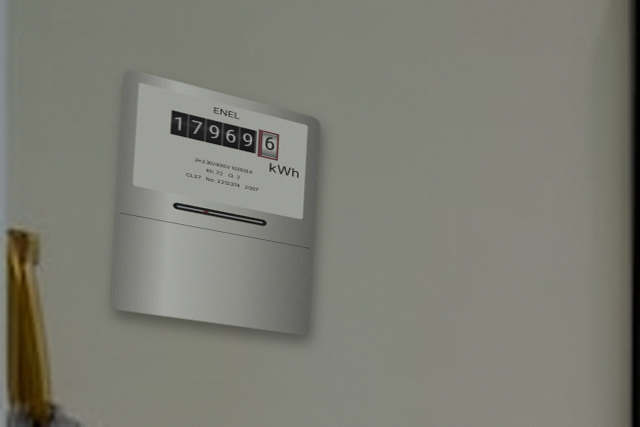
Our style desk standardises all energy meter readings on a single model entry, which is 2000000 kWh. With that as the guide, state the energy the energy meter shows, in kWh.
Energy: 17969.6 kWh
